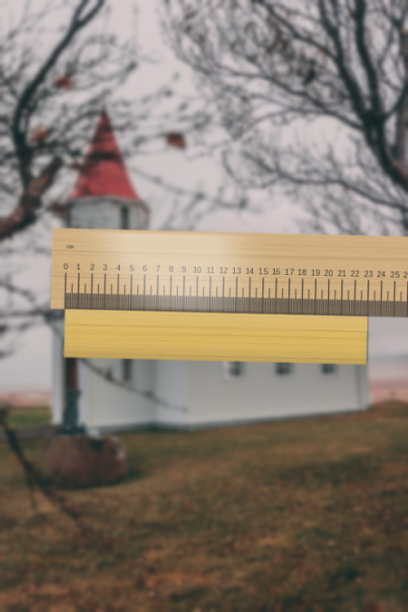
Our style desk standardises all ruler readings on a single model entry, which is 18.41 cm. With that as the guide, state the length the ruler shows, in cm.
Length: 23 cm
